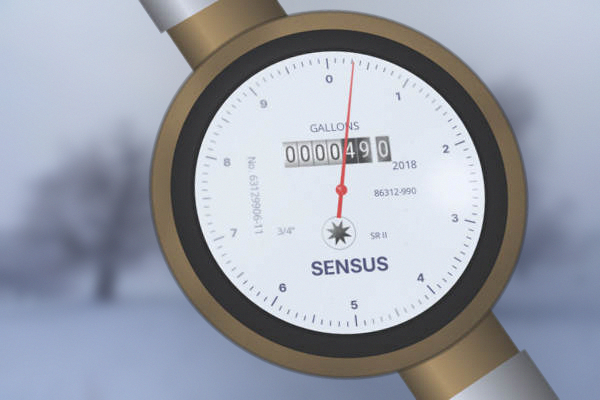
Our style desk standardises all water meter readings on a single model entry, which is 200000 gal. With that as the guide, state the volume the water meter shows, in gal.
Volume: 490.3 gal
